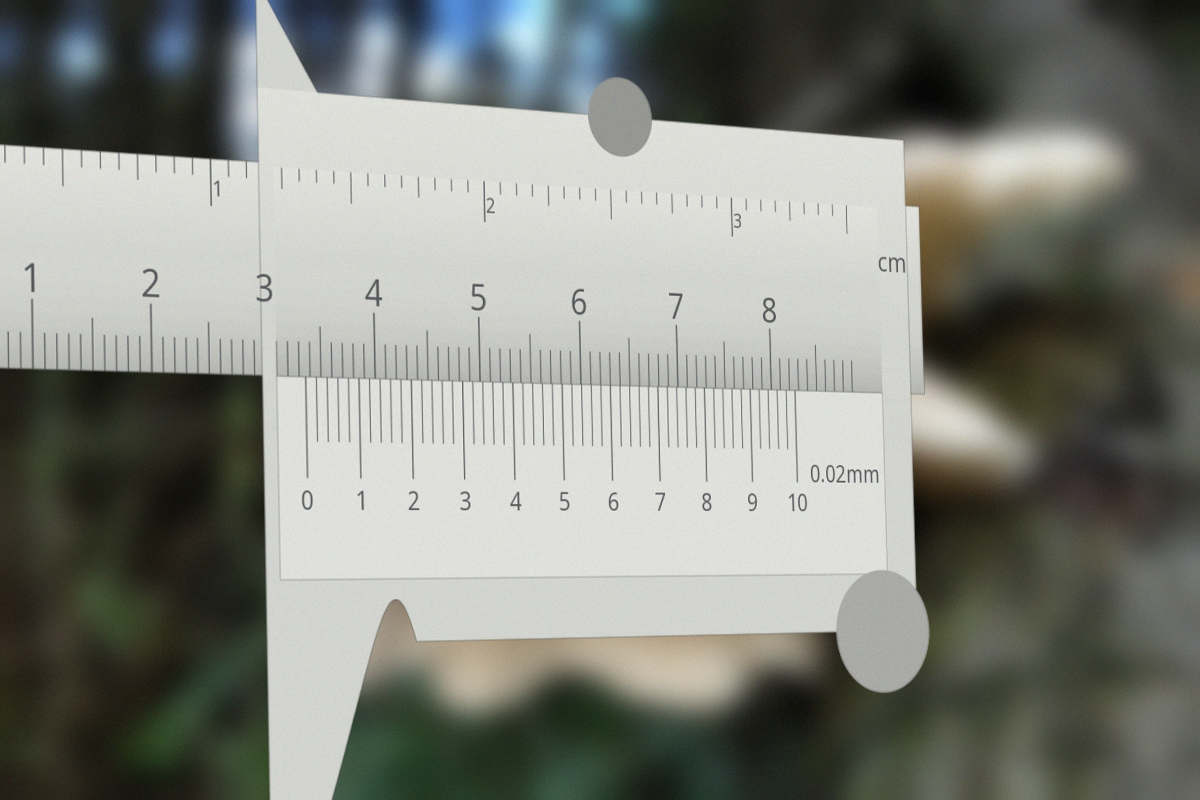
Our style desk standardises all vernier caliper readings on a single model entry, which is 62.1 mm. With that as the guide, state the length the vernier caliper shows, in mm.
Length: 33.6 mm
